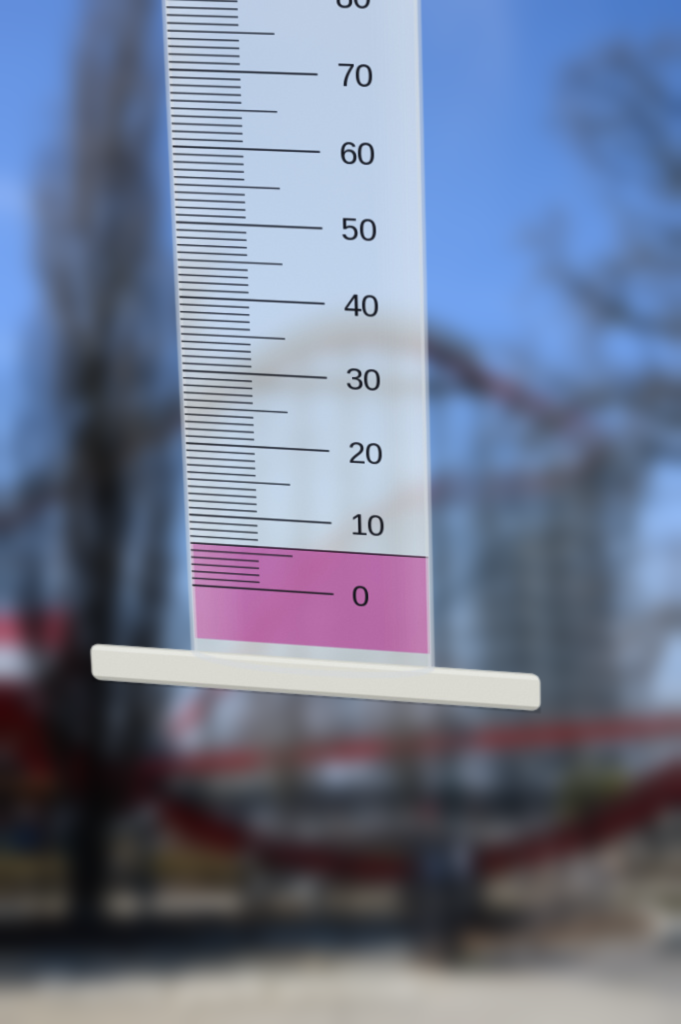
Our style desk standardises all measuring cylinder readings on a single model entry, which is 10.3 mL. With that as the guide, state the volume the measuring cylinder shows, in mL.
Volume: 6 mL
